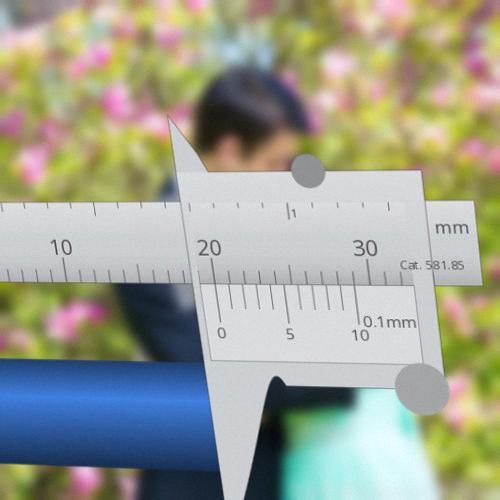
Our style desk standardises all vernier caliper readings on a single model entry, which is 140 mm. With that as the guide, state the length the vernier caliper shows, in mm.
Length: 20.0 mm
